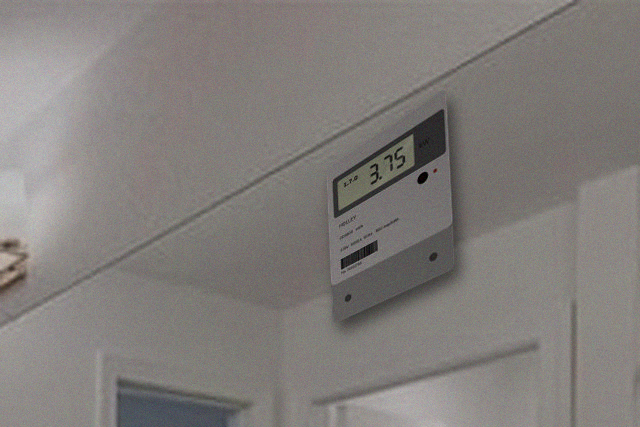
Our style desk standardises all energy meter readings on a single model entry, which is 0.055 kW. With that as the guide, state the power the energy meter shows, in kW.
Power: 3.75 kW
